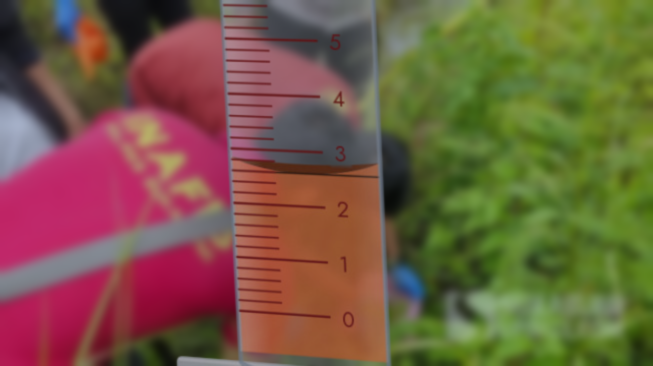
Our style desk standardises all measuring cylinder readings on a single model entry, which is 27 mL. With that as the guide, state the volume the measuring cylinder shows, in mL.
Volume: 2.6 mL
